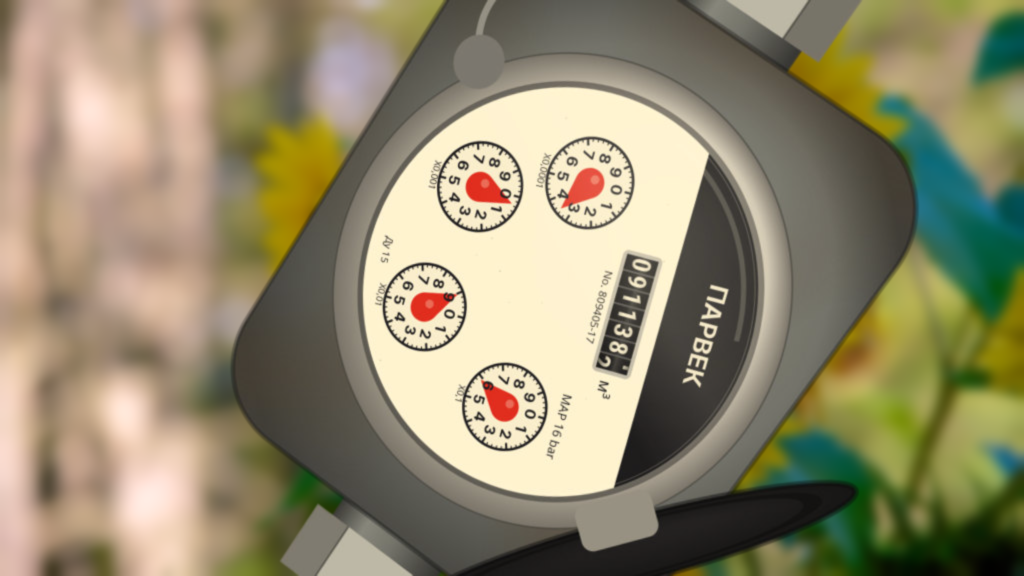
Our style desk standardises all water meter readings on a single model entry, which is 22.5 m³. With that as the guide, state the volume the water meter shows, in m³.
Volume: 911381.5903 m³
